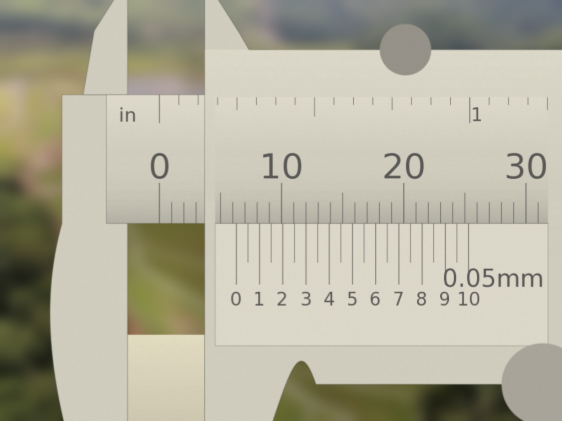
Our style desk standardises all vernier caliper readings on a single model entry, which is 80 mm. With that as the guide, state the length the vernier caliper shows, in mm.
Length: 6.3 mm
